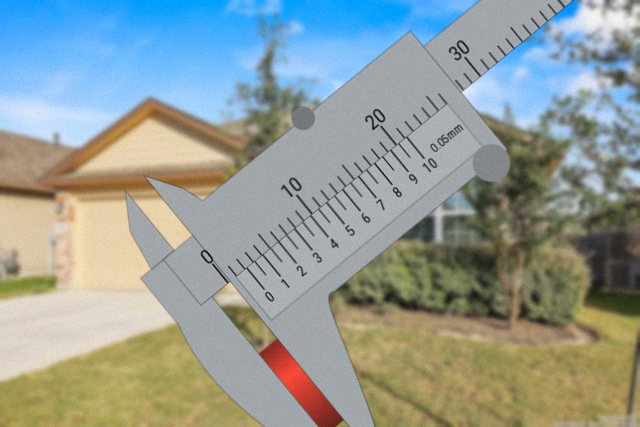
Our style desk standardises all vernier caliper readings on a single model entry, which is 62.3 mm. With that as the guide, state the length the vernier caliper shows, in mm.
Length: 2.2 mm
